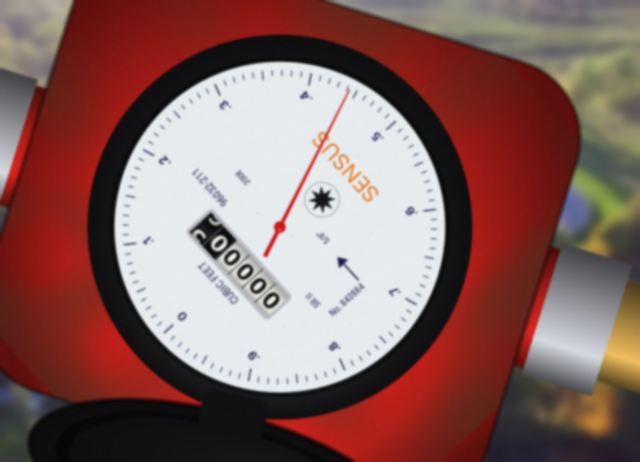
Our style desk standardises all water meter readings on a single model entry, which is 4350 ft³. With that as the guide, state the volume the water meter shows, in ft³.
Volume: 5.44 ft³
